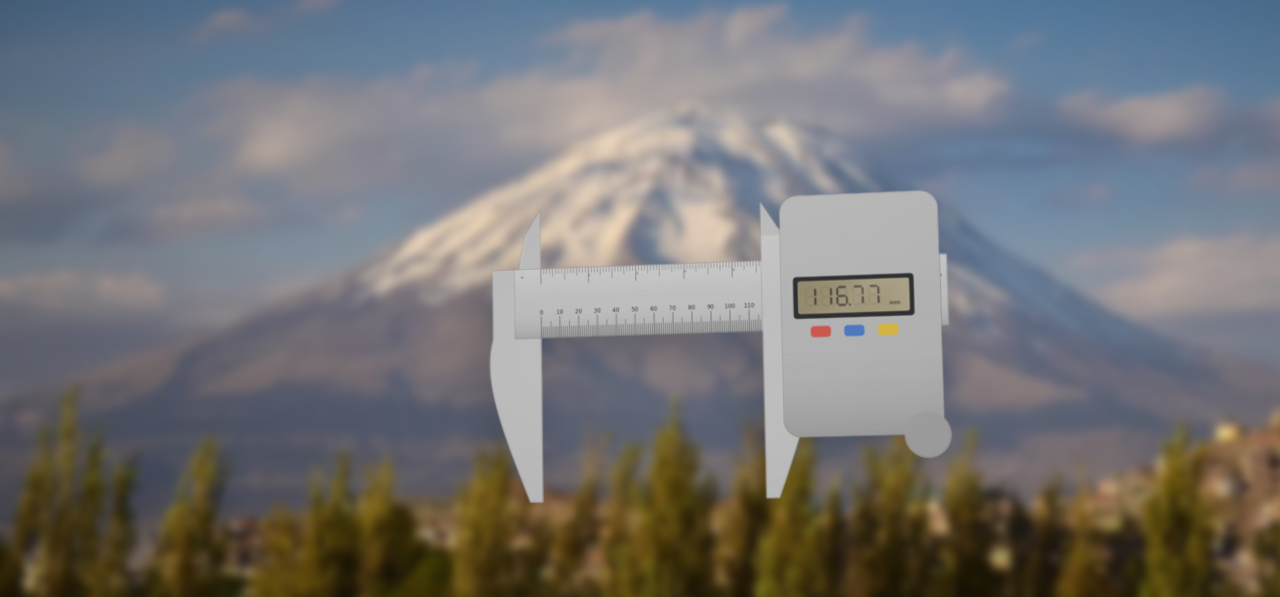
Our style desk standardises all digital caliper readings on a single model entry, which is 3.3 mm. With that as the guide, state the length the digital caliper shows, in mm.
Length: 116.77 mm
